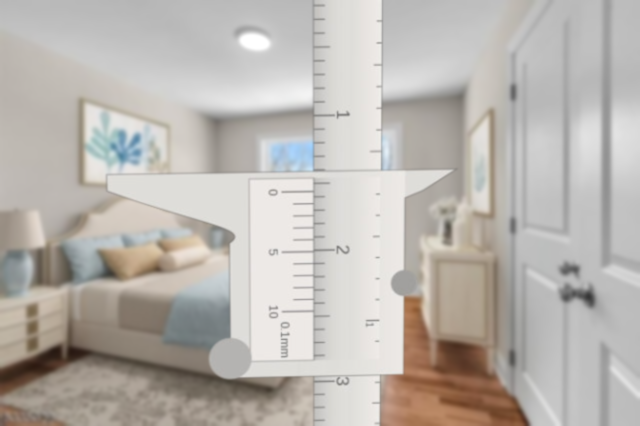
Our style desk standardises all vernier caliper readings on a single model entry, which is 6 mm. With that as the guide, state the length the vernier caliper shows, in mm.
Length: 15.6 mm
